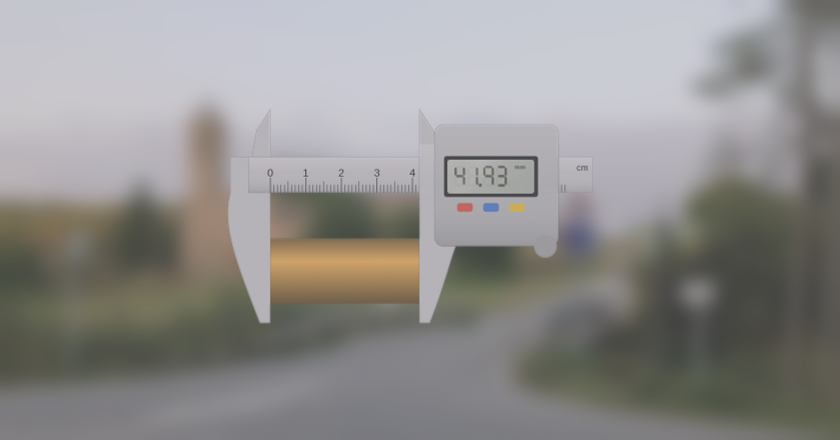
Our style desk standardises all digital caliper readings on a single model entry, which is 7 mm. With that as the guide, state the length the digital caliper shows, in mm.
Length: 41.93 mm
